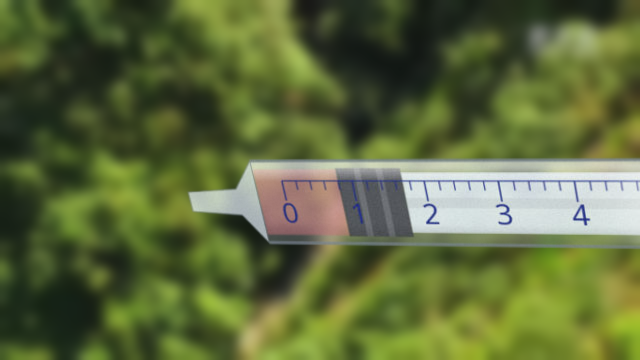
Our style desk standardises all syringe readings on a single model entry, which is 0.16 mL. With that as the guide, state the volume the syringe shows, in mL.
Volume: 0.8 mL
